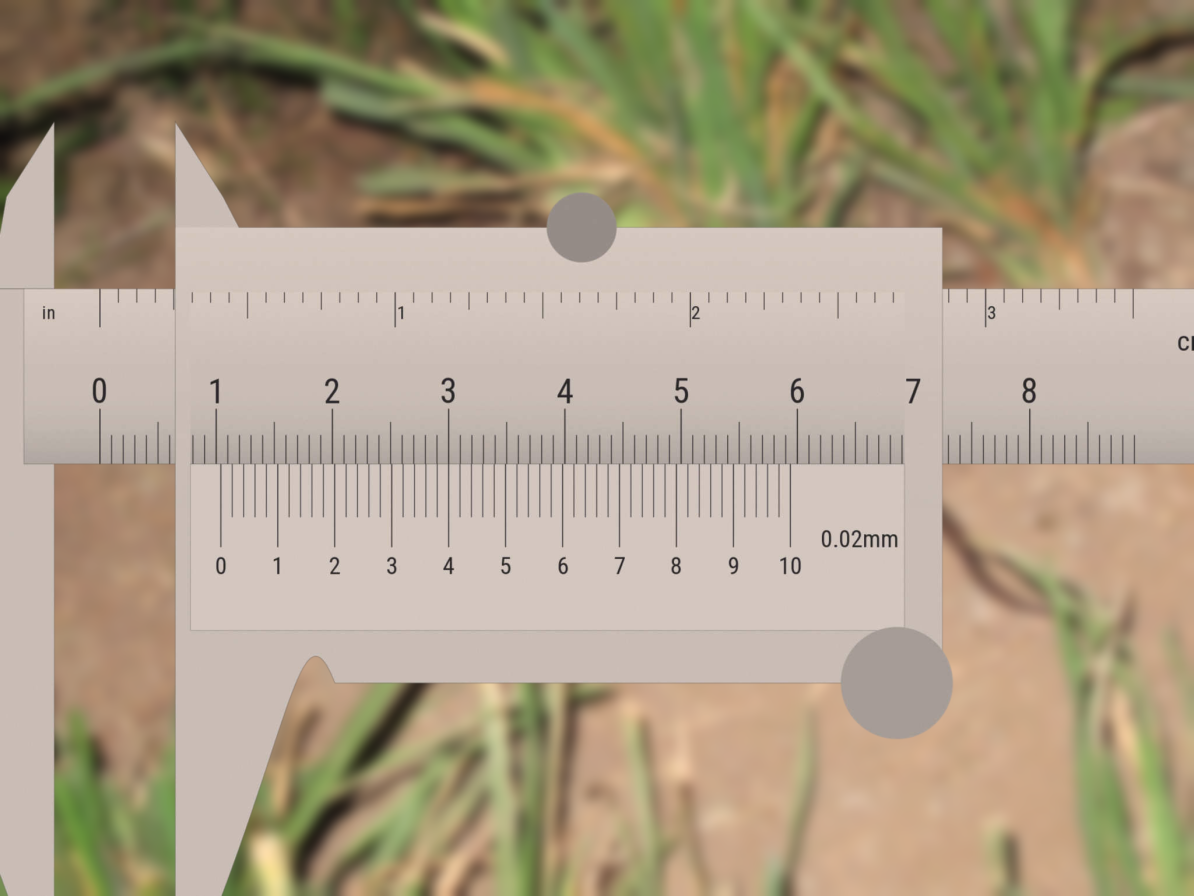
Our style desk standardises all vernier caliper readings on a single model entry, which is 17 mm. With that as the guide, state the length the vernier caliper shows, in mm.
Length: 10.4 mm
